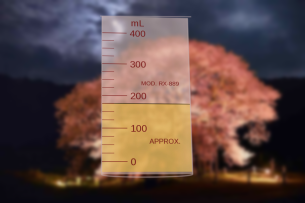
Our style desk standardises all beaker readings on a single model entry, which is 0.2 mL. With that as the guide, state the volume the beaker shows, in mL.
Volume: 175 mL
